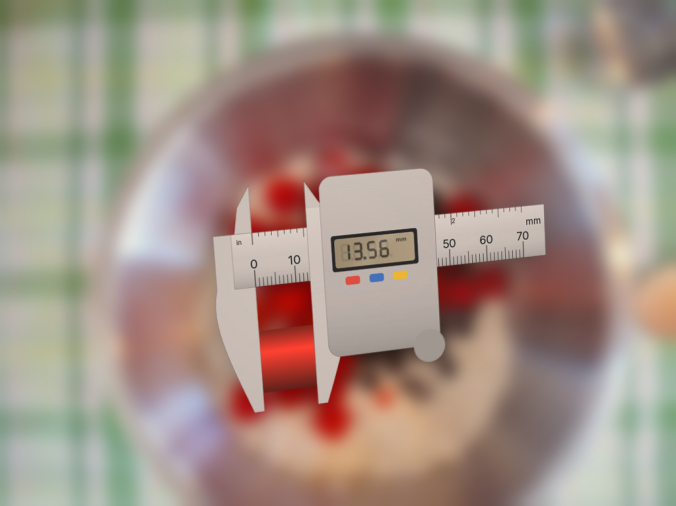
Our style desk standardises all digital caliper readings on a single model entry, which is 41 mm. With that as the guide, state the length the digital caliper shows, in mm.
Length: 13.56 mm
